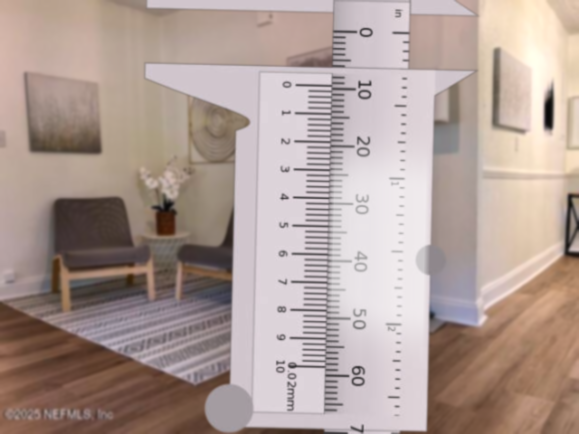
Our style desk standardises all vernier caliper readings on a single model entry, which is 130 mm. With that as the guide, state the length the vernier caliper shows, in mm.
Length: 9.5 mm
